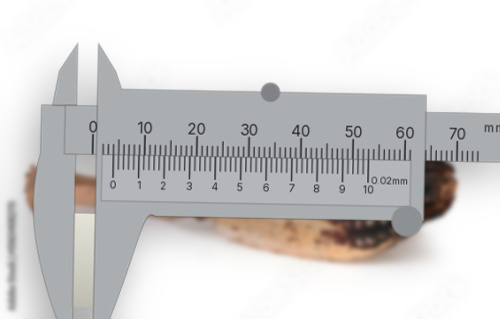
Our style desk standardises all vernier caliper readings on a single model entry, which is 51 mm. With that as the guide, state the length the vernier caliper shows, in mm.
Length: 4.0 mm
